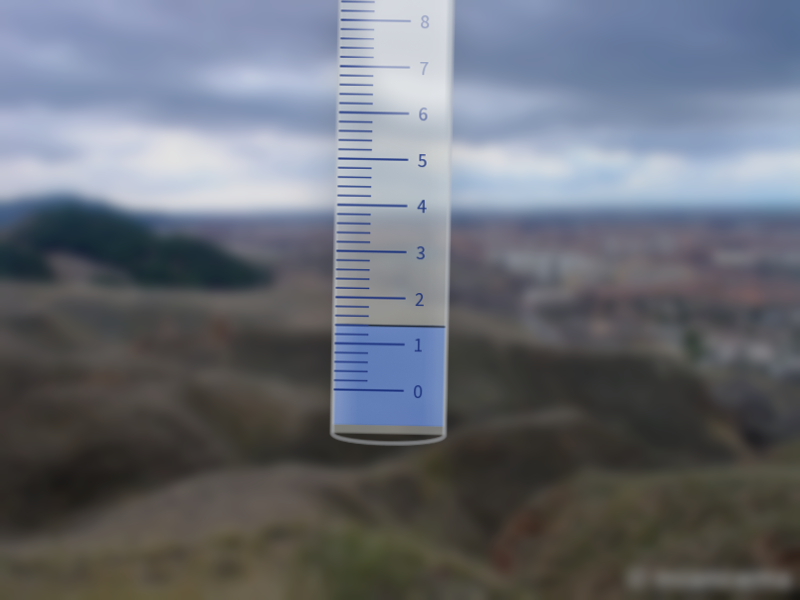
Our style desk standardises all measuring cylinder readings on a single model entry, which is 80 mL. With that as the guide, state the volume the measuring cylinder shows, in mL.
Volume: 1.4 mL
